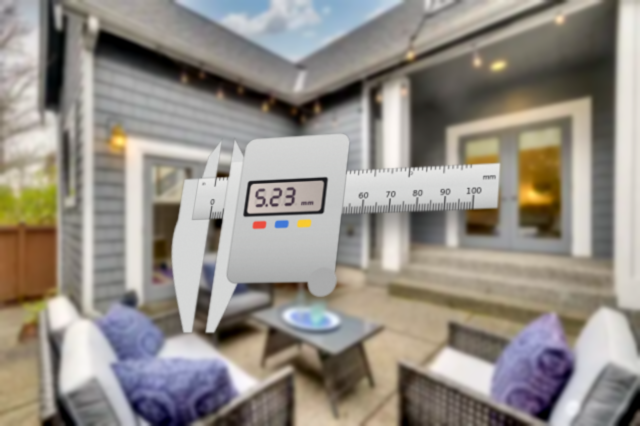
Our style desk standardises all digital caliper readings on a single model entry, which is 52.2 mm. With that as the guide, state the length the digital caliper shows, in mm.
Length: 5.23 mm
